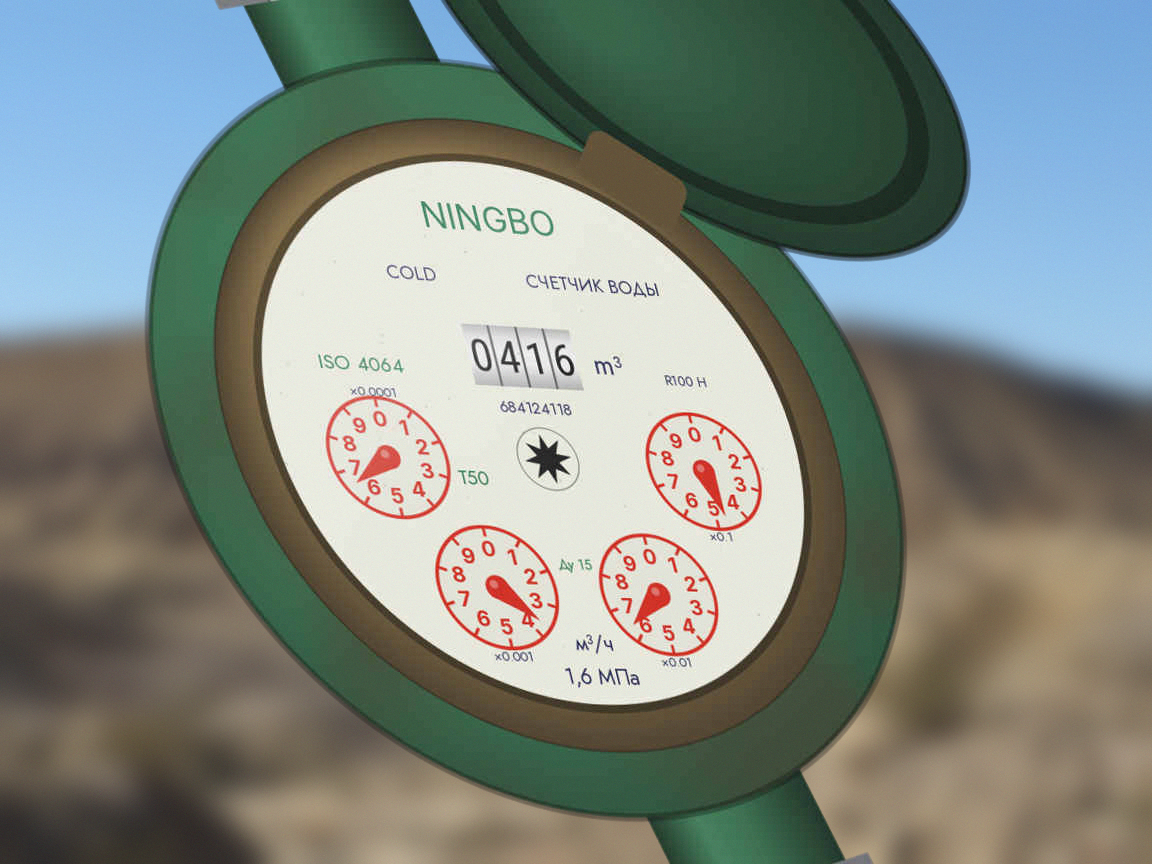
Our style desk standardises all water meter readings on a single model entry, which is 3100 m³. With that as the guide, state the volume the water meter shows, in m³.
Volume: 416.4636 m³
